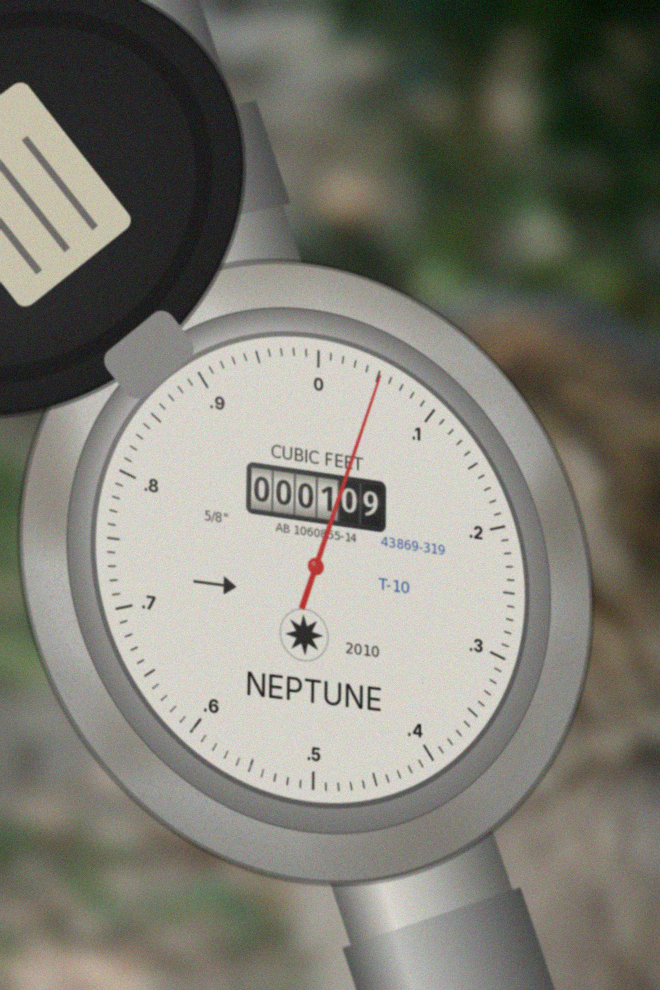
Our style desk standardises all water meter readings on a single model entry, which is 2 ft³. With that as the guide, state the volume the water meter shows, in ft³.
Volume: 109.05 ft³
